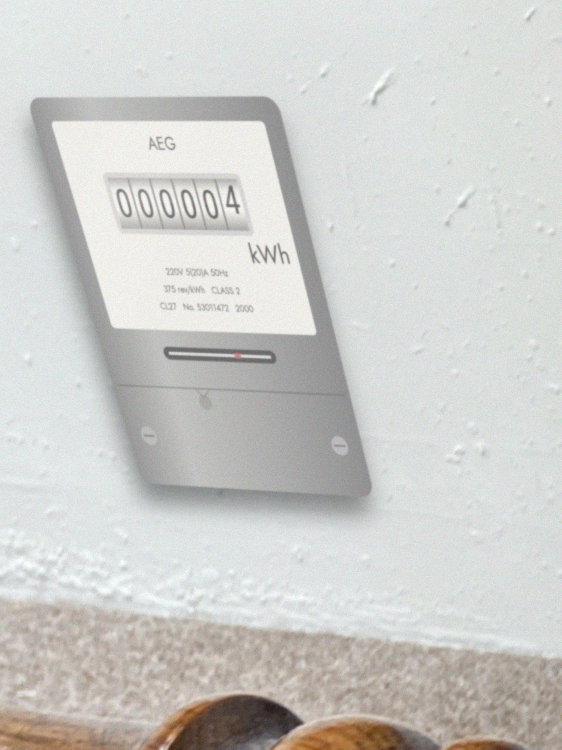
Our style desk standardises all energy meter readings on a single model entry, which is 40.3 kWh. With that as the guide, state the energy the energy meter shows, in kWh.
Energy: 4 kWh
